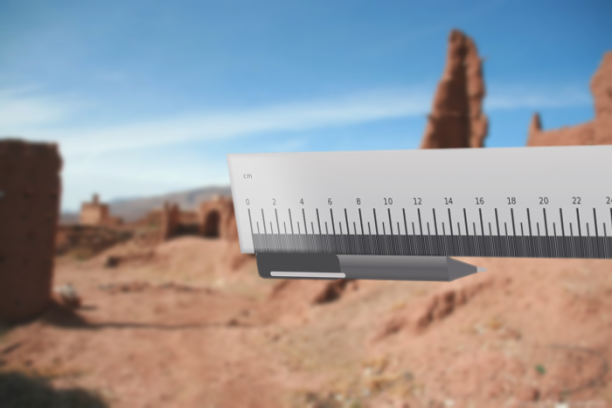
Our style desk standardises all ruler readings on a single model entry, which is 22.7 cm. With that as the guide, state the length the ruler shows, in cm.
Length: 16 cm
